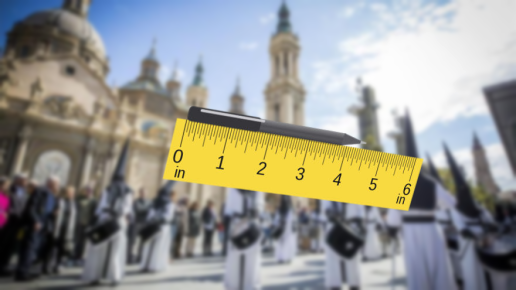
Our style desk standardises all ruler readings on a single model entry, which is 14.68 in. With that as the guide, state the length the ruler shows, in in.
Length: 4.5 in
